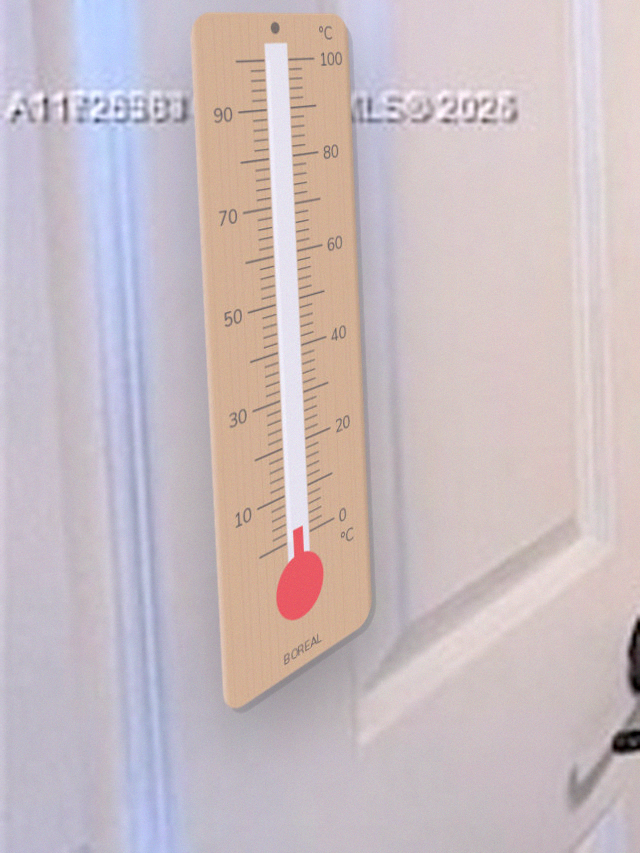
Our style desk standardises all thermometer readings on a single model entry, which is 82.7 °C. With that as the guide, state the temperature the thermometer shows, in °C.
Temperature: 2 °C
